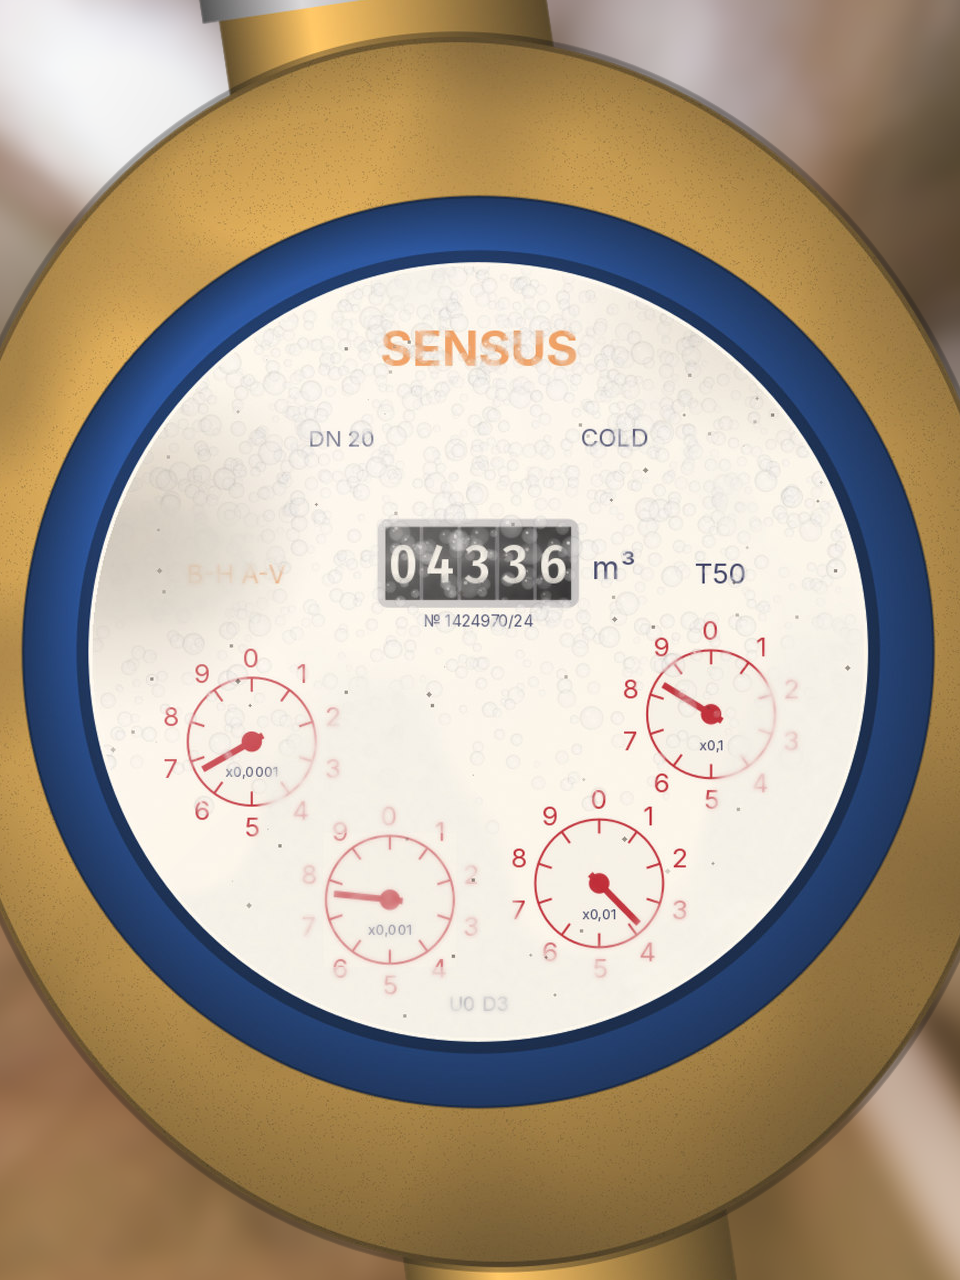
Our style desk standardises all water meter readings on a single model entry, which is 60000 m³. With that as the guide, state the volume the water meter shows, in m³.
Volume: 4336.8376 m³
